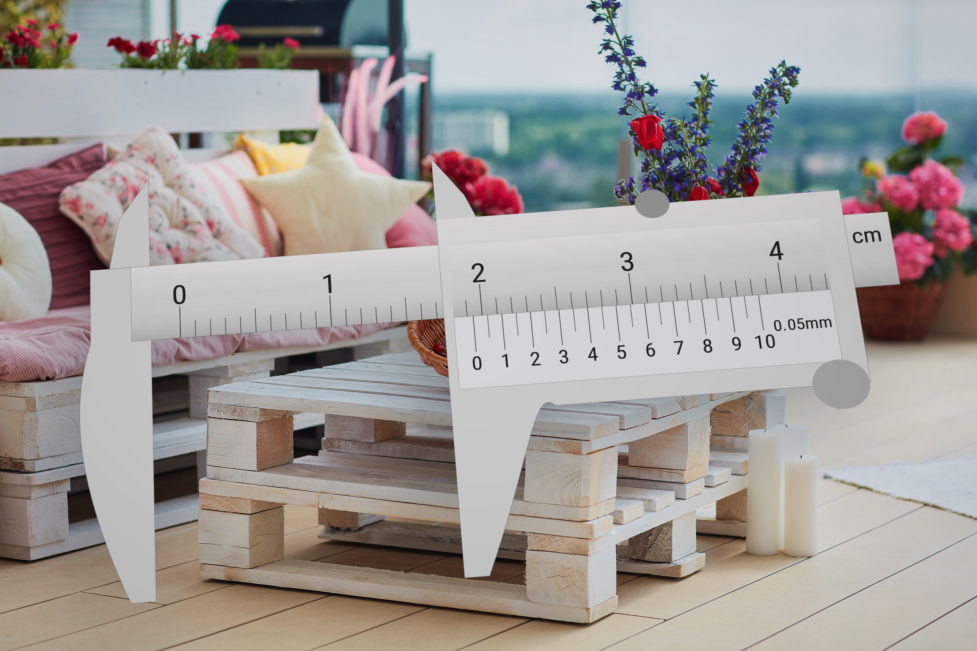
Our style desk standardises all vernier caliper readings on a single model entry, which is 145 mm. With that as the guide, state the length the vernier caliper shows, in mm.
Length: 19.4 mm
